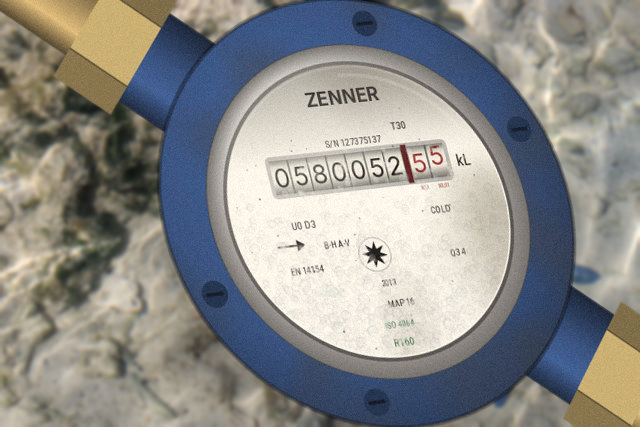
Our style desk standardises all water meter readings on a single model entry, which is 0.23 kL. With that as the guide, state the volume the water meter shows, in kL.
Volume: 580052.55 kL
